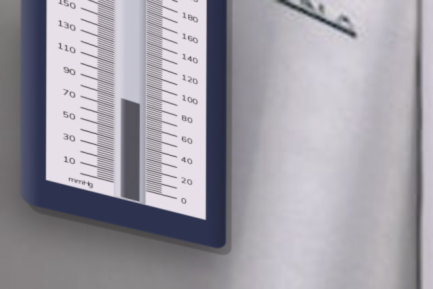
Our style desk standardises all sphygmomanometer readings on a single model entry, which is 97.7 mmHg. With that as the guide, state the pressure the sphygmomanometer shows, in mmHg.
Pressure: 80 mmHg
